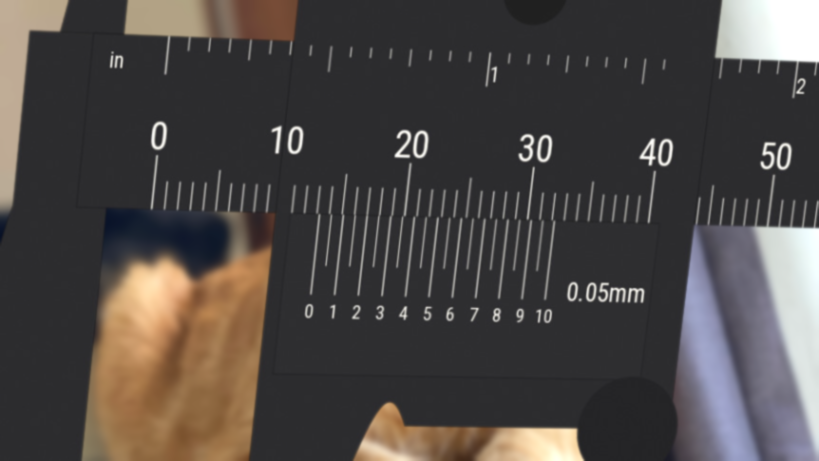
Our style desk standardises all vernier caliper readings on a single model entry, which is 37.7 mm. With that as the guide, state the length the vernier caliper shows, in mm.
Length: 13.2 mm
